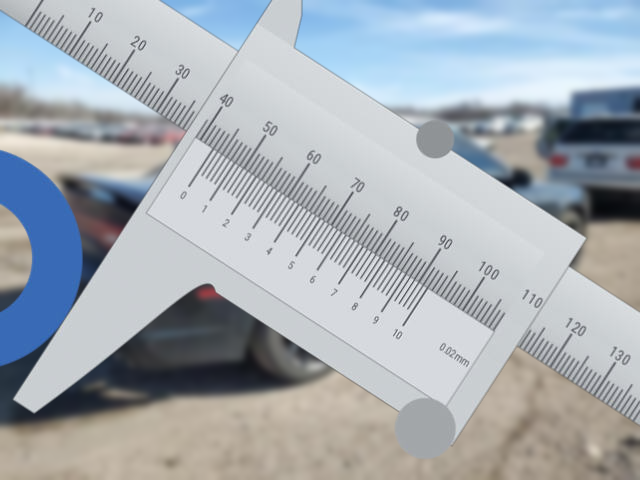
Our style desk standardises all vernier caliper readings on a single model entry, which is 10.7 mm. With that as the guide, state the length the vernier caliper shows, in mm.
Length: 43.0 mm
